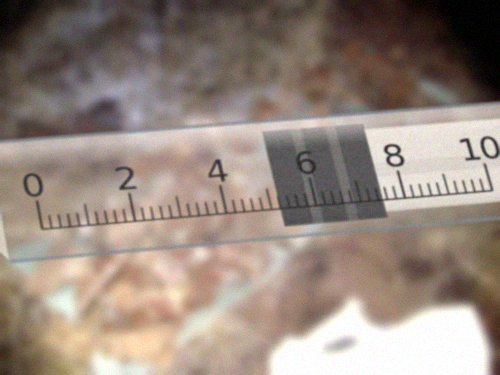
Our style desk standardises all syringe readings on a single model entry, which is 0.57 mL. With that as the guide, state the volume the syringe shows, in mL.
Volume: 5.2 mL
